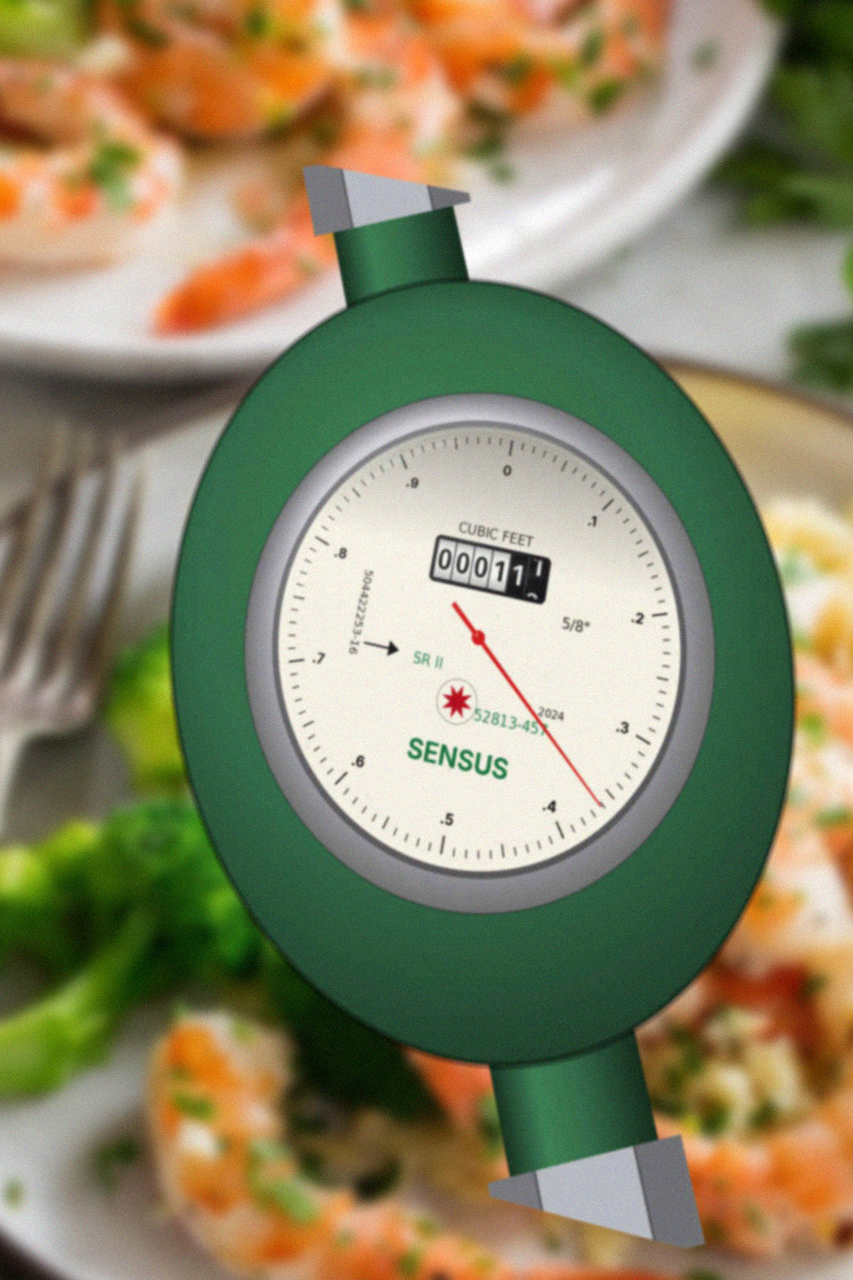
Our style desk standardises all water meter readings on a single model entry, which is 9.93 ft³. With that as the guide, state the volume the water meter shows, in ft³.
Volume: 111.36 ft³
